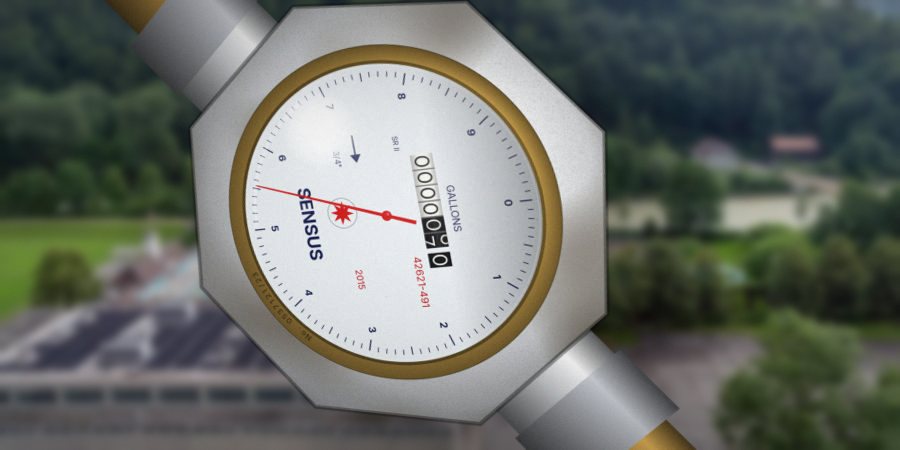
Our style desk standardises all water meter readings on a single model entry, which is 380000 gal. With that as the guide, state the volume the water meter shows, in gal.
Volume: 65.5 gal
